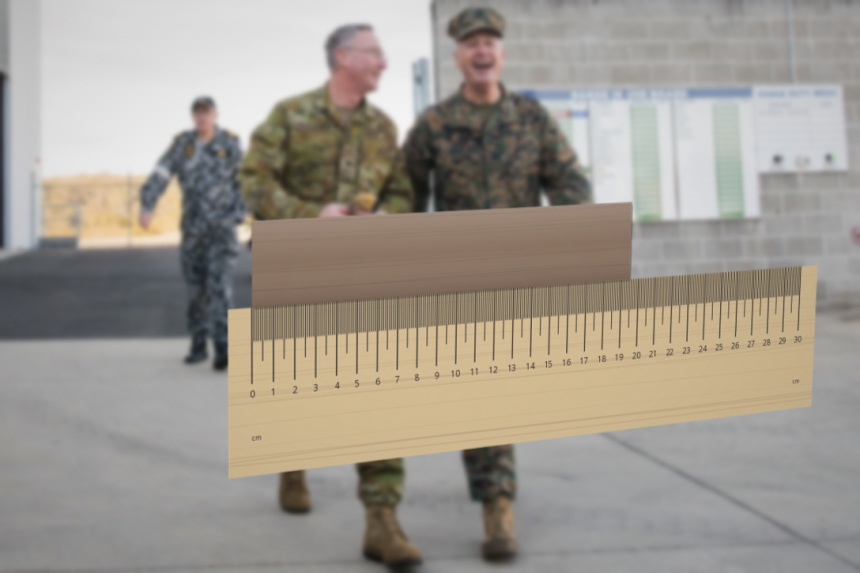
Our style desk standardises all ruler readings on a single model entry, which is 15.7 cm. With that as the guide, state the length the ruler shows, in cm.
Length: 19.5 cm
